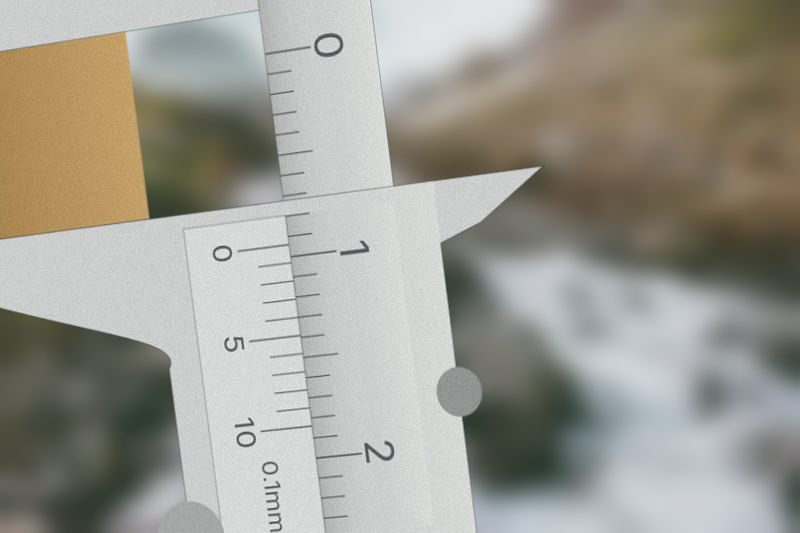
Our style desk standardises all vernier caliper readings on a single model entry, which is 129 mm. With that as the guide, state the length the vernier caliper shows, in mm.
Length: 9.4 mm
